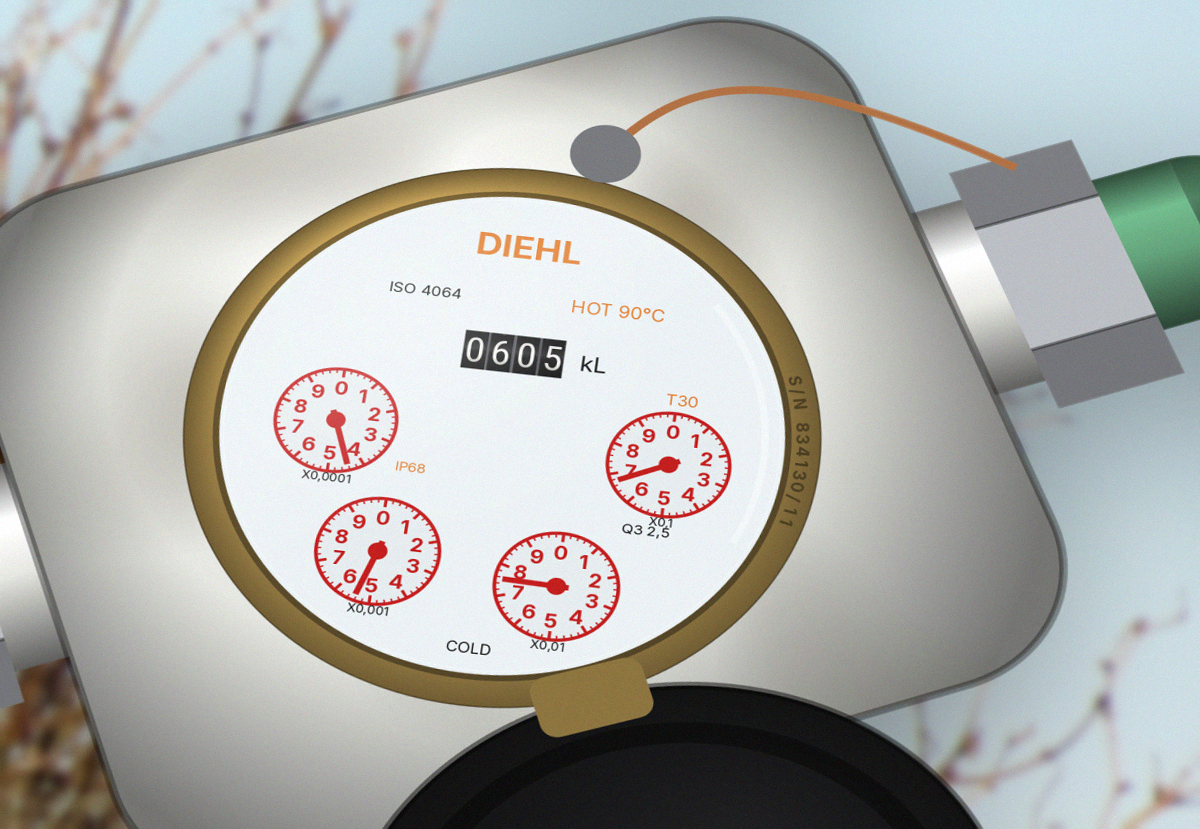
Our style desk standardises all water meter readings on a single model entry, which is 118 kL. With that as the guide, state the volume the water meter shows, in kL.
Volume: 605.6754 kL
